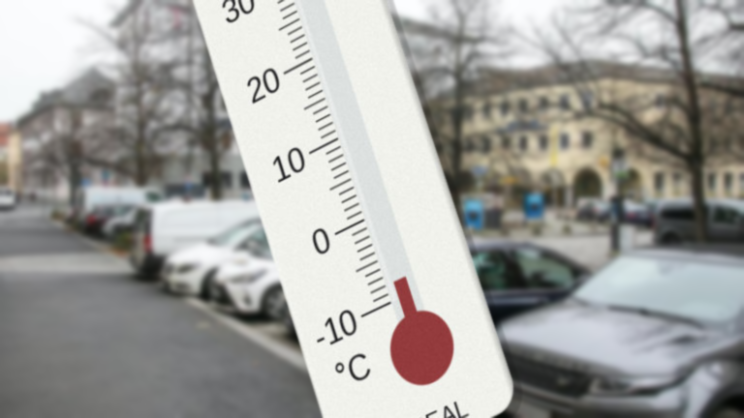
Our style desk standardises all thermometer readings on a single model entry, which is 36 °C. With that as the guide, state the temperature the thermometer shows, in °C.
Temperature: -8 °C
